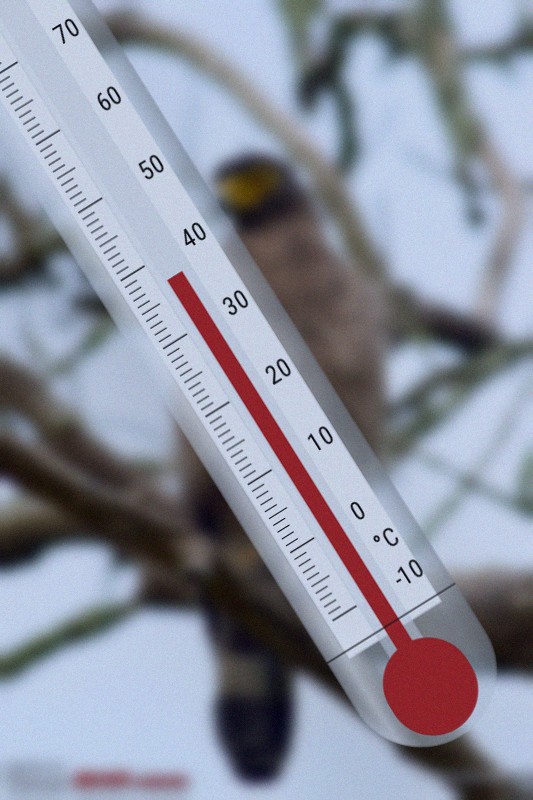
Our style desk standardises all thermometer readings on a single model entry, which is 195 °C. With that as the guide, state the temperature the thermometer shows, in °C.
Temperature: 37 °C
